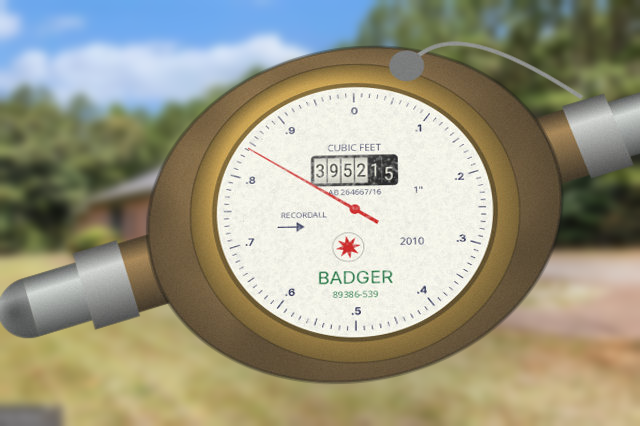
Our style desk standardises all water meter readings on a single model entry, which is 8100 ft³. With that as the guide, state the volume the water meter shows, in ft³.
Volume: 395214.84 ft³
